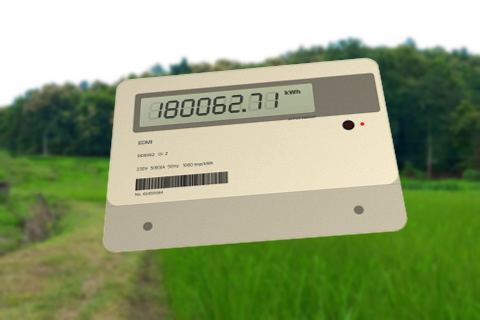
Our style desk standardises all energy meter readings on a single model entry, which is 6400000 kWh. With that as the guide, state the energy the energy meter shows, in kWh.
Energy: 180062.71 kWh
